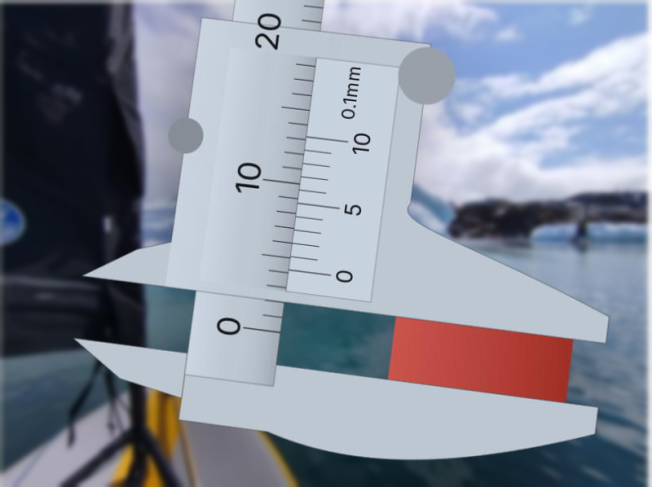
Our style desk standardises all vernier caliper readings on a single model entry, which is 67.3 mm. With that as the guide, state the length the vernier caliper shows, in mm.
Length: 4.2 mm
